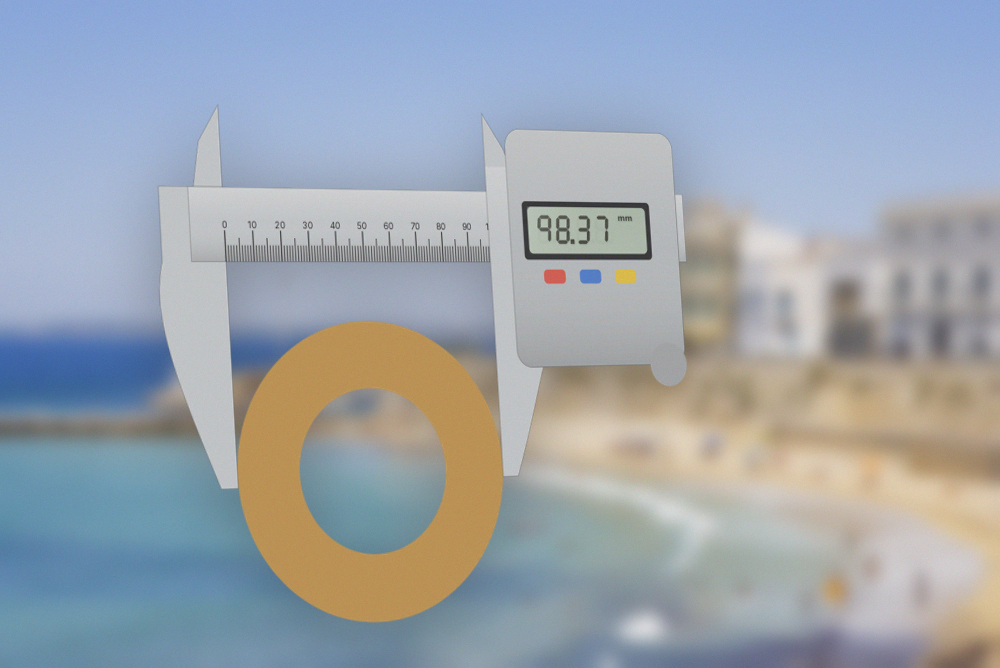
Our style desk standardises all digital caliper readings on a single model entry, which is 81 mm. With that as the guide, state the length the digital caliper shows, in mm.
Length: 98.37 mm
